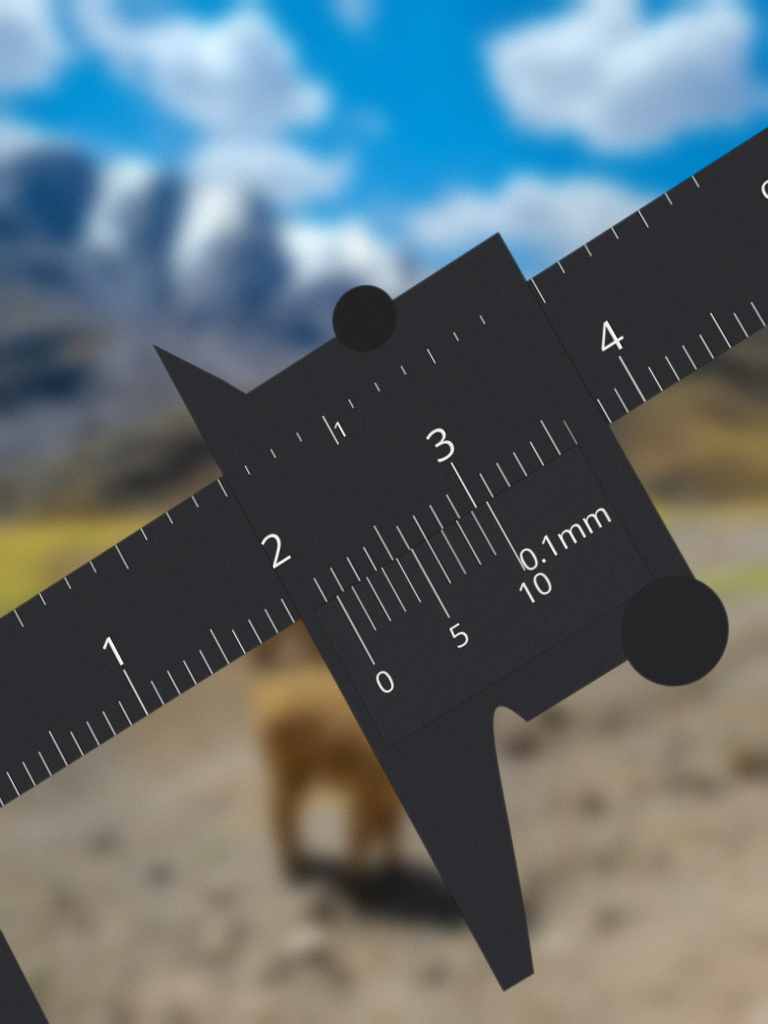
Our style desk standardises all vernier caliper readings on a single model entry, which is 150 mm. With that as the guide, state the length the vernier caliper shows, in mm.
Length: 21.6 mm
